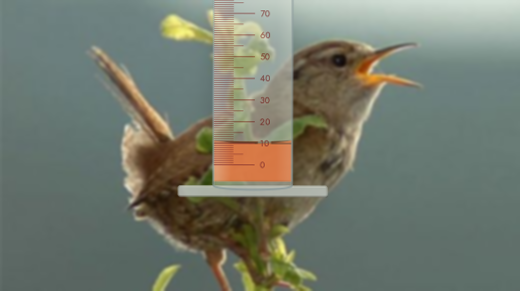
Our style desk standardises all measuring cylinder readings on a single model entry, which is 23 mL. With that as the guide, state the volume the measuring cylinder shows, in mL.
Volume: 10 mL
